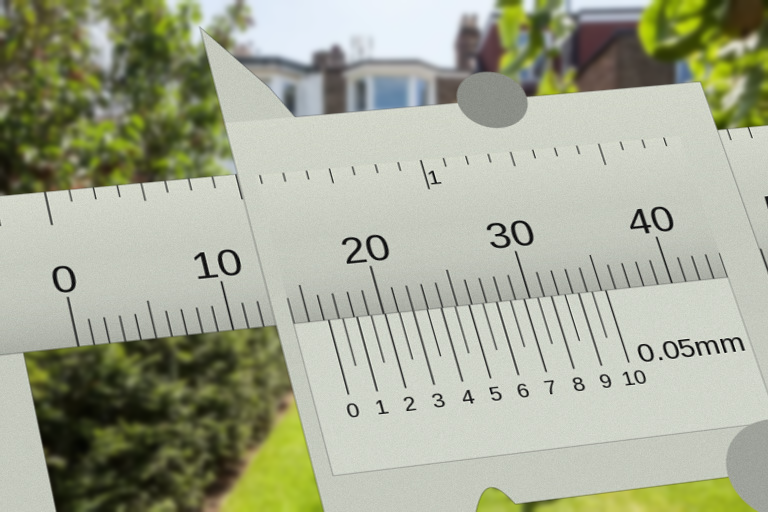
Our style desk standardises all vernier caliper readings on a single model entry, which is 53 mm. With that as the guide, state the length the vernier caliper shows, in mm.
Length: 16.3 mm
